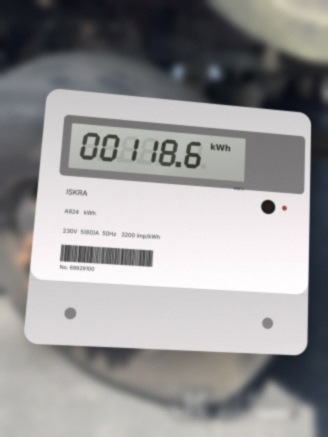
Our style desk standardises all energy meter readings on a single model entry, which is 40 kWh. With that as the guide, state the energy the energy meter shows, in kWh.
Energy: 118.6 kWh
